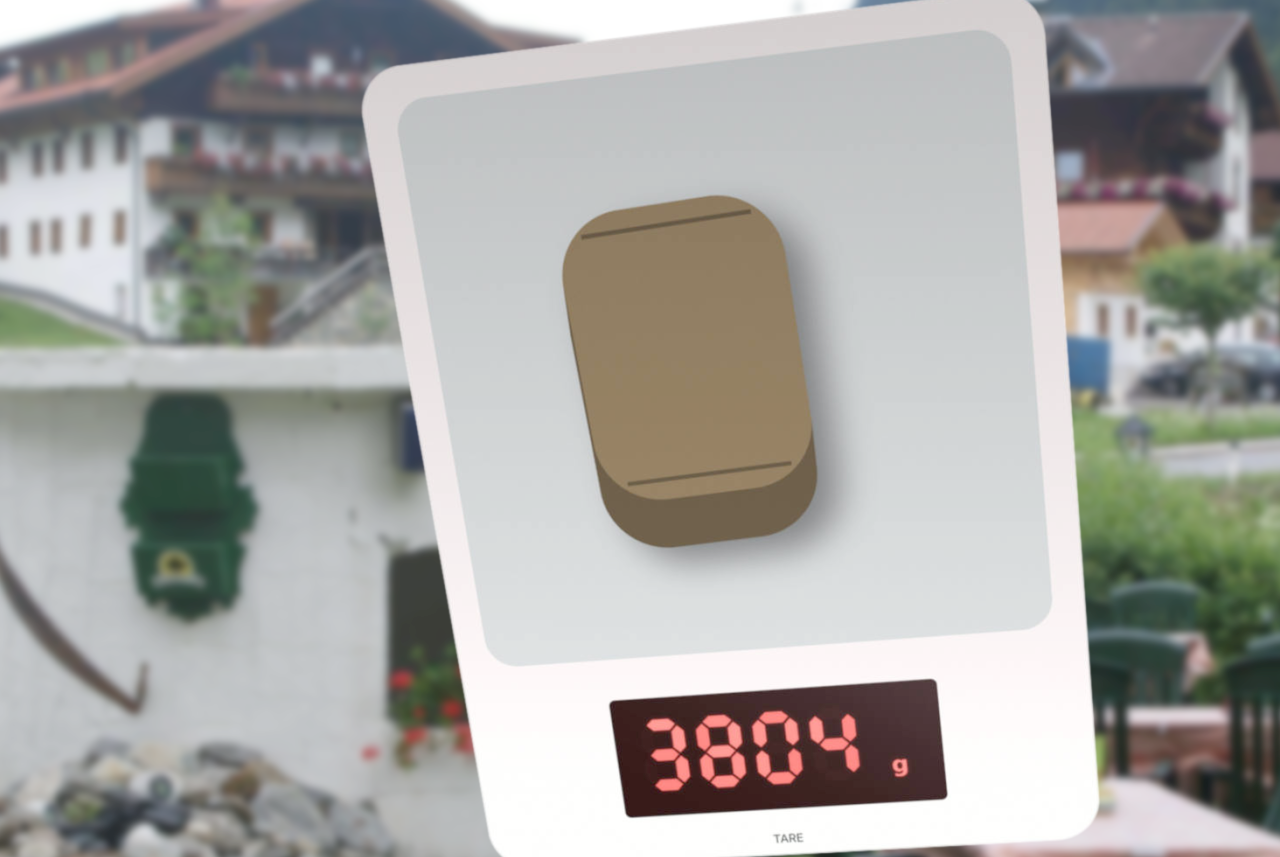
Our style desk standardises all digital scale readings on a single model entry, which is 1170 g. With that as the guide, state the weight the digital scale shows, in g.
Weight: 3804 g
